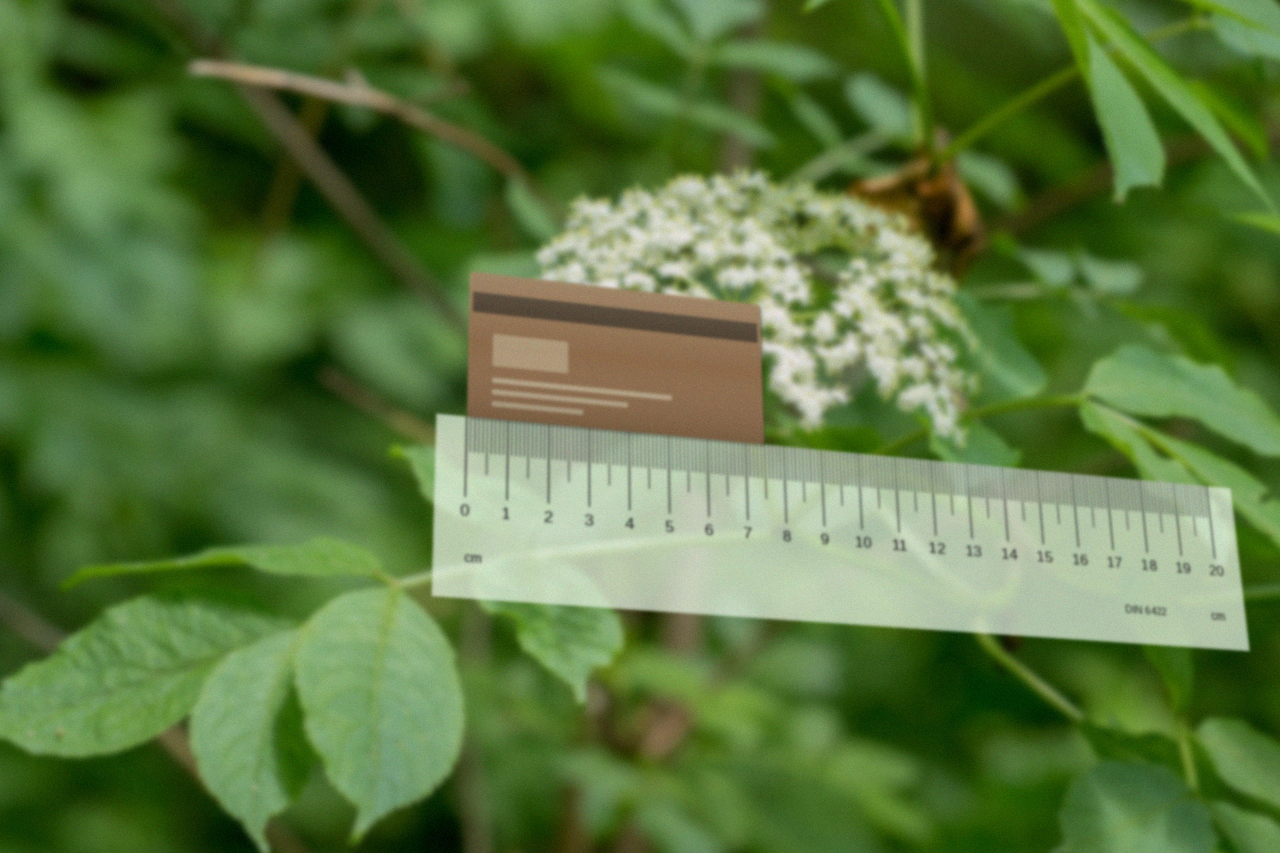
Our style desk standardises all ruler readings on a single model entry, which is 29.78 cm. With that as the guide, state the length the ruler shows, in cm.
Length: 7.5 cm
